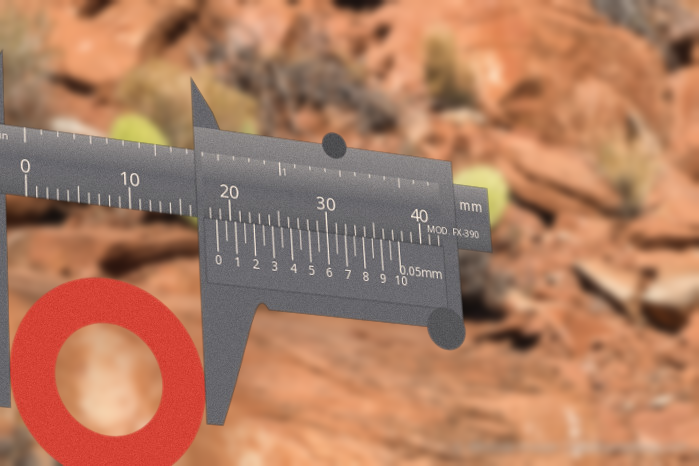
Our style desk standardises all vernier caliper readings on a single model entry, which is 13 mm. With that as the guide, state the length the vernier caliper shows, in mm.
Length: 18.6 mm
